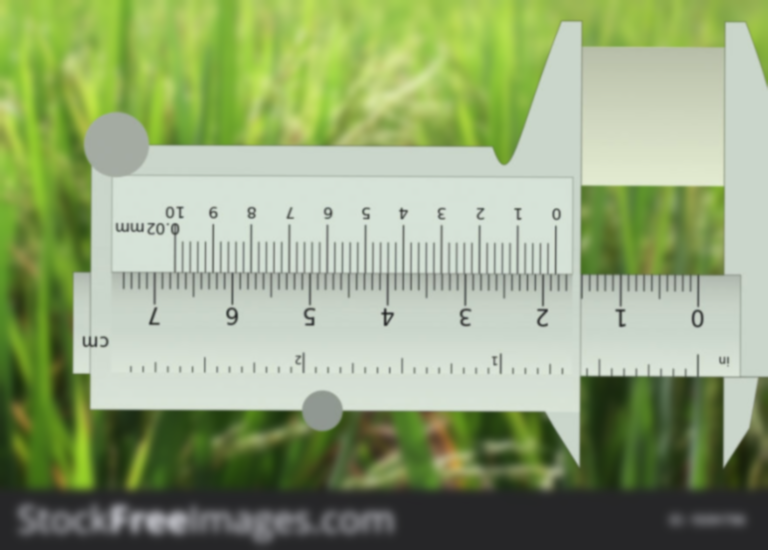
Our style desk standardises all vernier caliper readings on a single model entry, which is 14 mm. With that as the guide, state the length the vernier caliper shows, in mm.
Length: 18.4 mm
